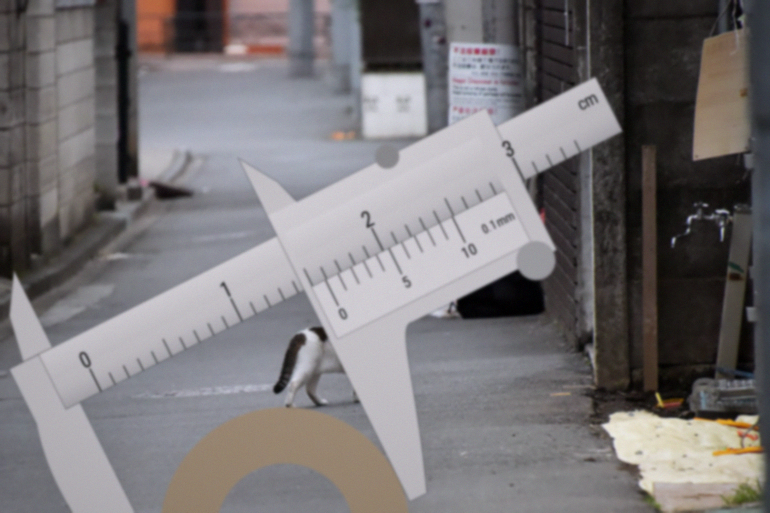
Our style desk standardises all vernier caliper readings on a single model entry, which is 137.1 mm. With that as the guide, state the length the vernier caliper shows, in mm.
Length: 15.9 mm
